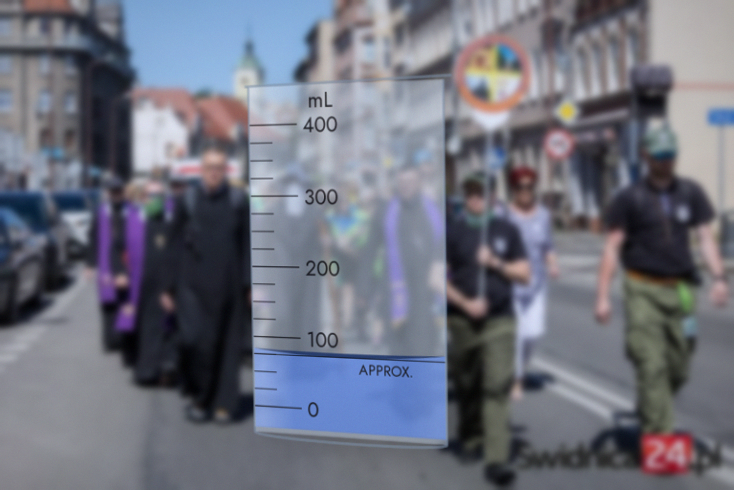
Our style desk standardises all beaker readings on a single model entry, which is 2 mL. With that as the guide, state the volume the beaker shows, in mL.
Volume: 75 mL
